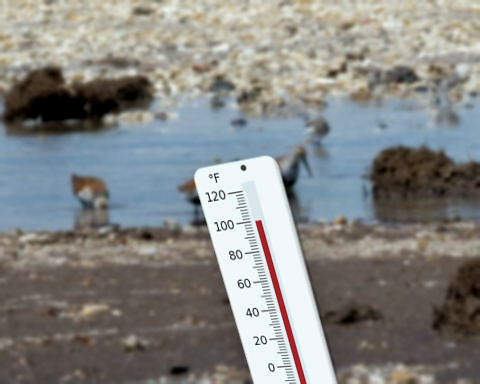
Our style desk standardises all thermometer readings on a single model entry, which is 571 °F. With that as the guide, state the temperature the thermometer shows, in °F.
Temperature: 100 °F
